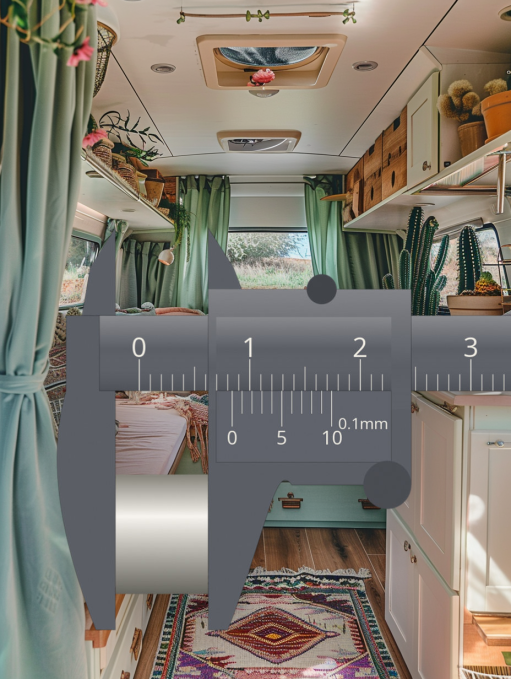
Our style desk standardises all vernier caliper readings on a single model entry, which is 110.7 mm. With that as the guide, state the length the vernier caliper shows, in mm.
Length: 8.4 mm
